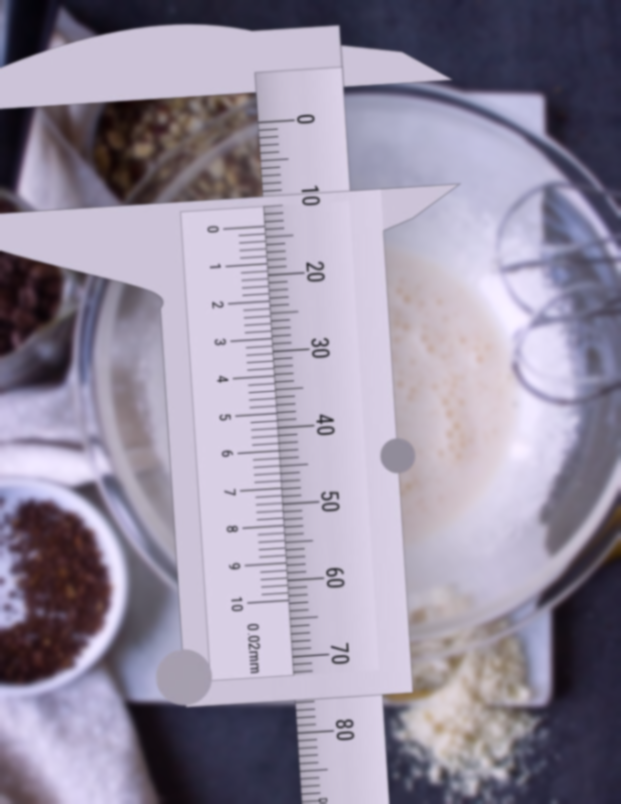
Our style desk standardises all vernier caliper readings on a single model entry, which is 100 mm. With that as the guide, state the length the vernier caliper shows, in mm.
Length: 13.6 mm
